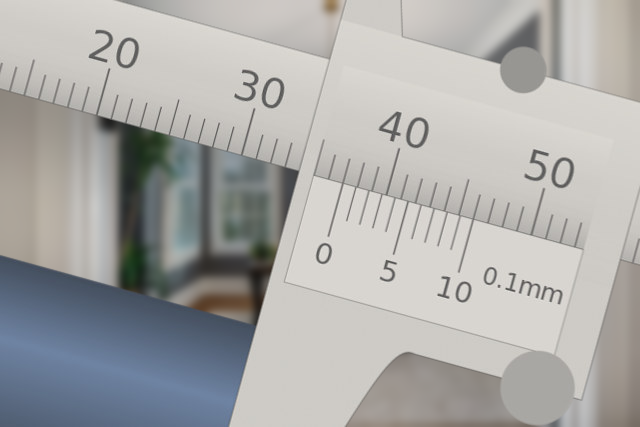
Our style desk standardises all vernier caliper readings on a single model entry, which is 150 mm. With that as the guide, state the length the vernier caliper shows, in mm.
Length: 37.0 mm
